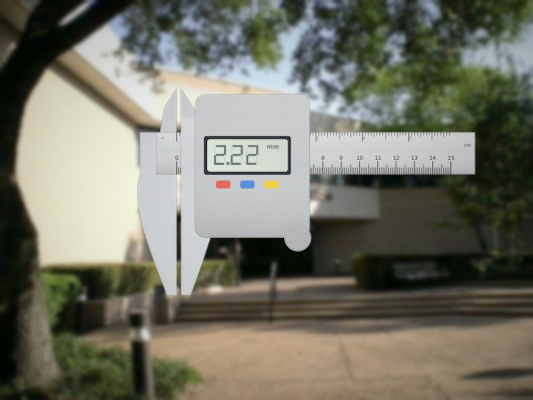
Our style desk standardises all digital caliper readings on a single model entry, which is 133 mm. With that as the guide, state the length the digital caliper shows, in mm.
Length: 2.22 mm
